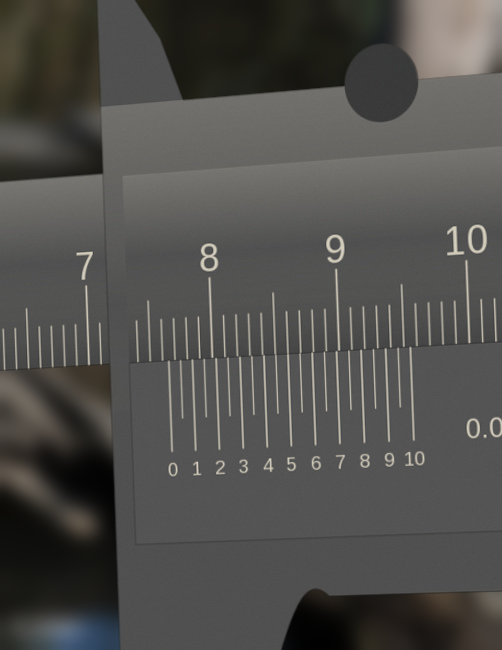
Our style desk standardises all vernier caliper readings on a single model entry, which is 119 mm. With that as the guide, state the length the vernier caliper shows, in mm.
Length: 76.5 mm
